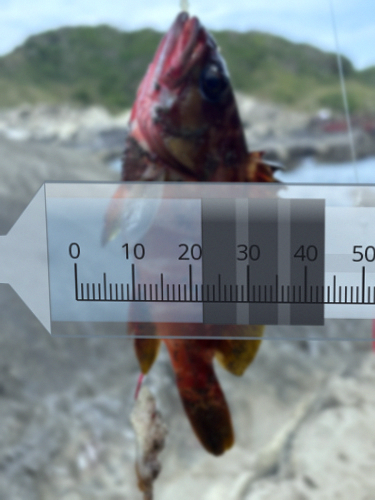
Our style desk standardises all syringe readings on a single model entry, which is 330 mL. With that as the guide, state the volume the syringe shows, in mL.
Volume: 22 mL
